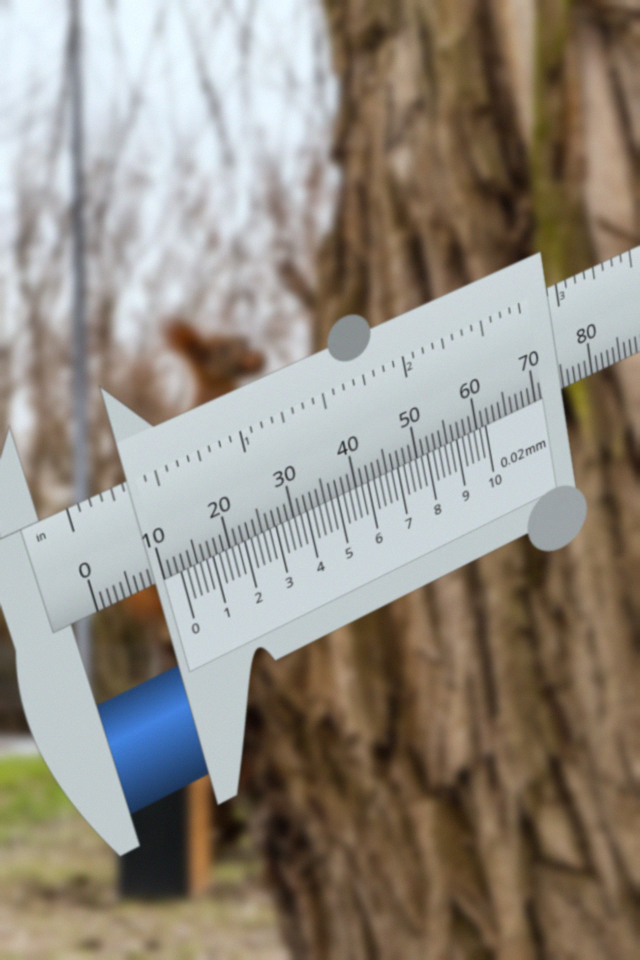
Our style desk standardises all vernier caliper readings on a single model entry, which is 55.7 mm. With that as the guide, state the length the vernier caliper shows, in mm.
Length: 12.5 mm
